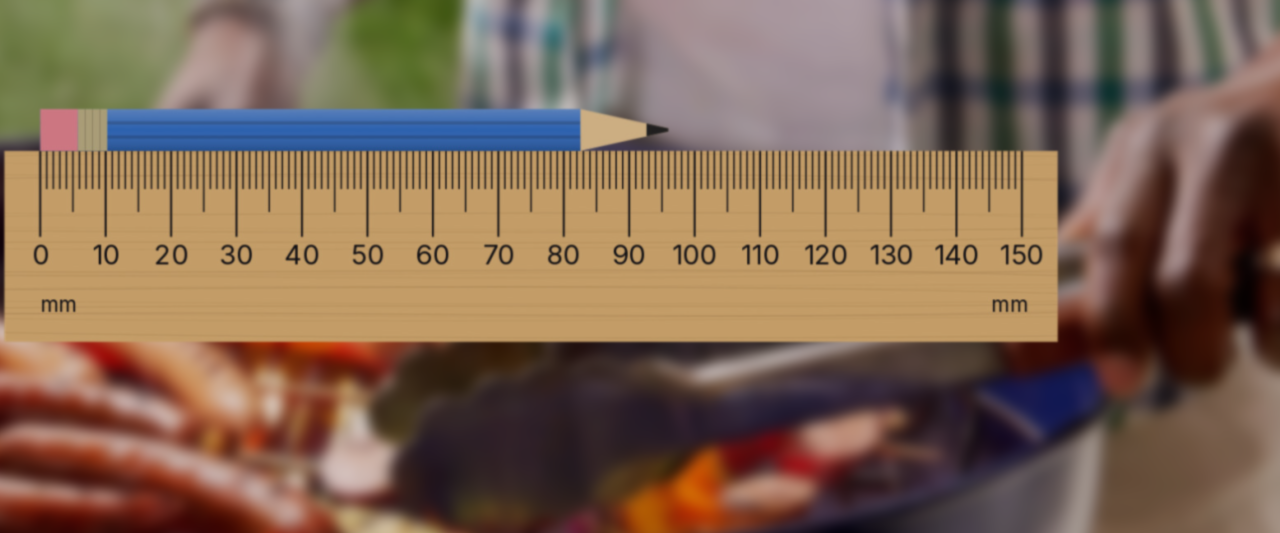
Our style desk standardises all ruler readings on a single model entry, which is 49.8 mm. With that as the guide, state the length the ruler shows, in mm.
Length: 96 mm
